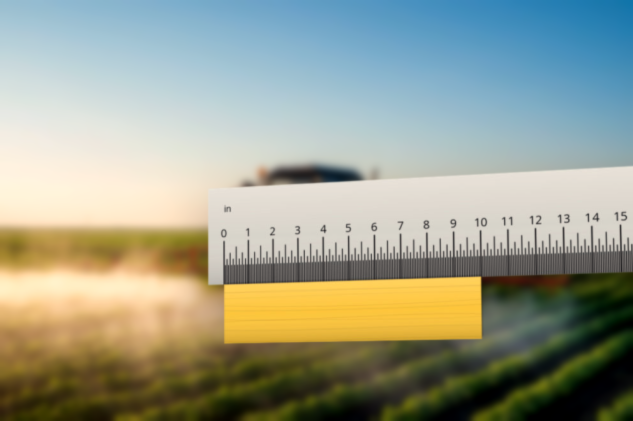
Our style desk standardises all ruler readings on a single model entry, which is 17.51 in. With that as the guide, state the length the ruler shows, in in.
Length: 10 in
